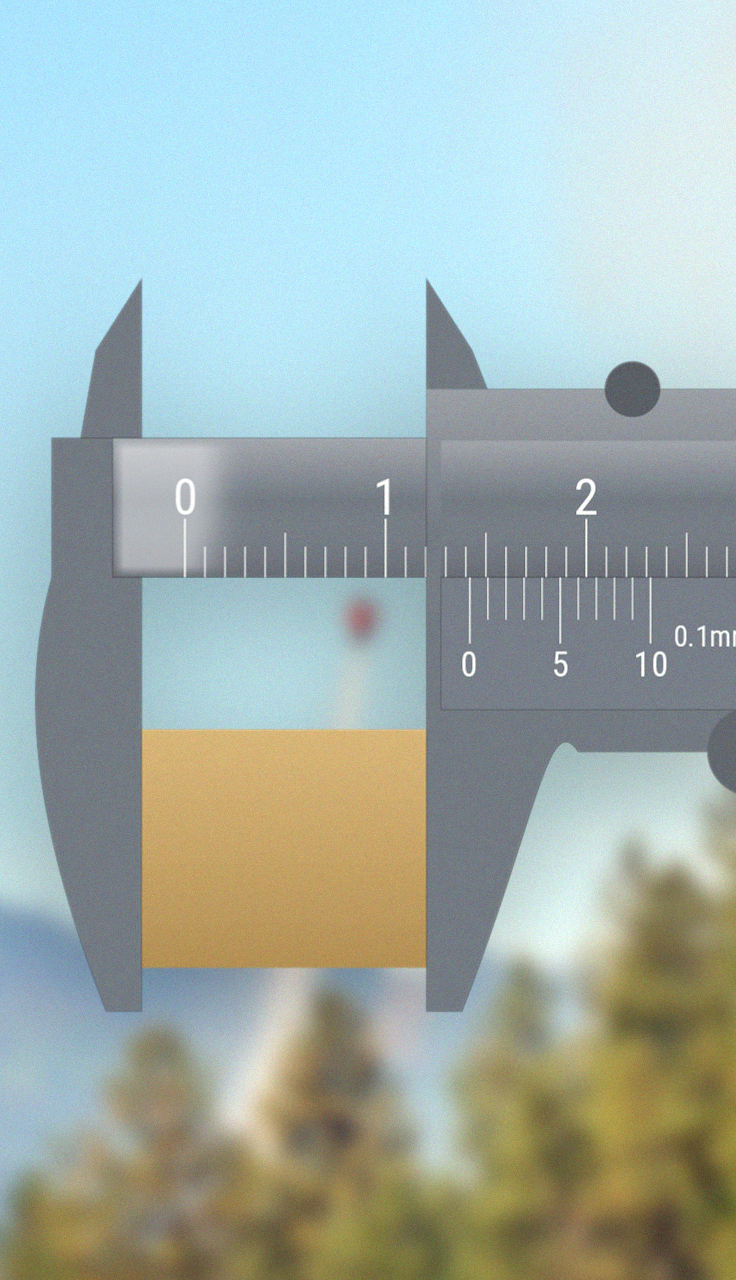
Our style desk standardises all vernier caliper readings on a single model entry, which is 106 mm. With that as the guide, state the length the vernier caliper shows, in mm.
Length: 14.2 mm
